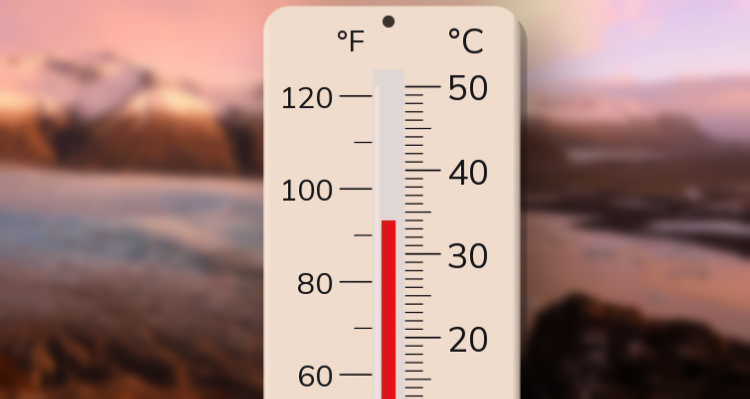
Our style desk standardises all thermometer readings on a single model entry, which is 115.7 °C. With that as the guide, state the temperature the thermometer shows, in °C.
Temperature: 34 °C
